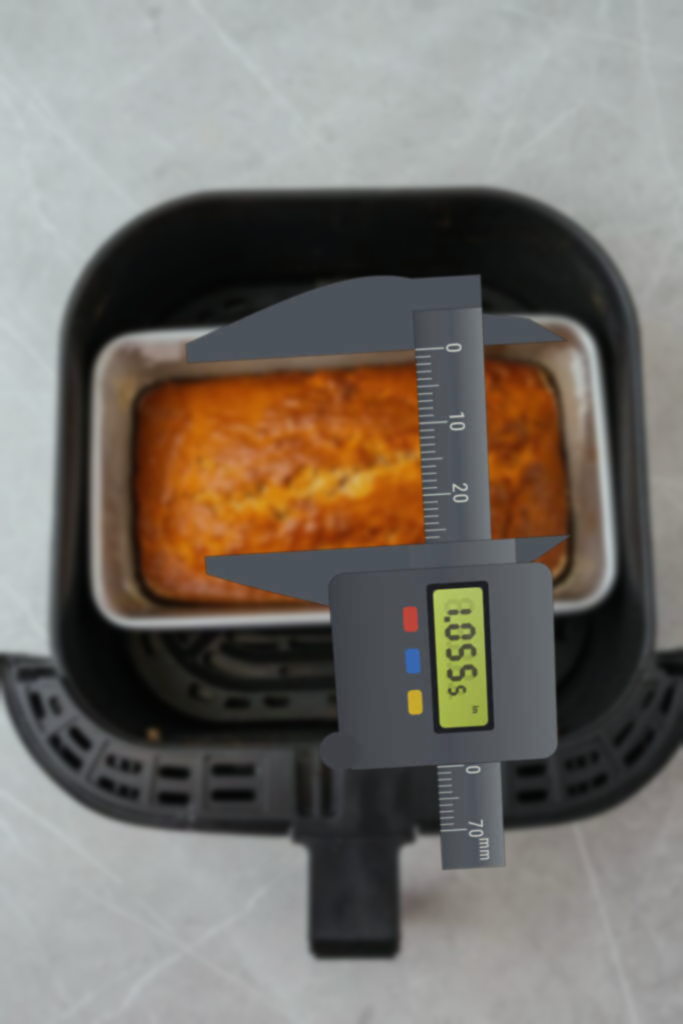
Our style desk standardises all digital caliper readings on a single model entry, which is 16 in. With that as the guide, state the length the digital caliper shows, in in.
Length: 1.0555 in
